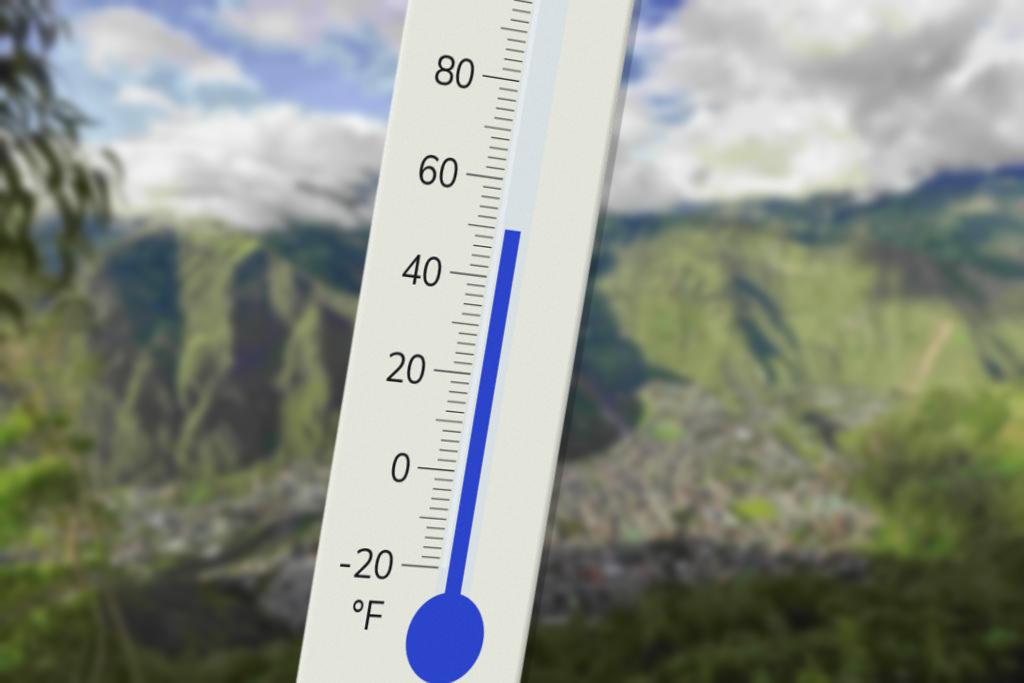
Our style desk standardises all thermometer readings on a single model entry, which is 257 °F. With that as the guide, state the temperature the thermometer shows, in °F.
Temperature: 50 °F
